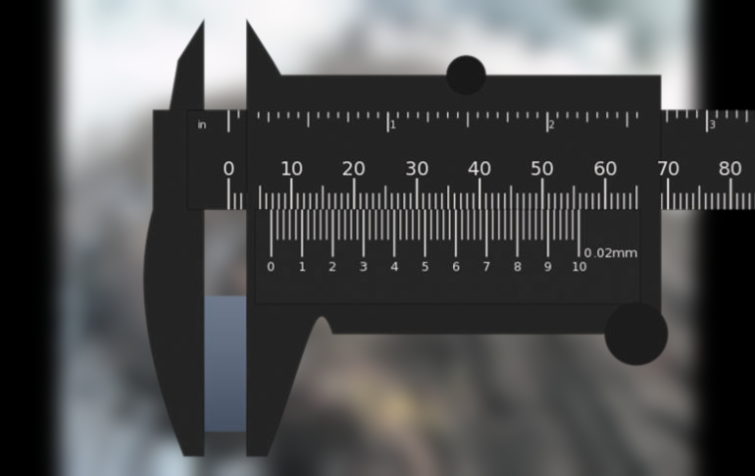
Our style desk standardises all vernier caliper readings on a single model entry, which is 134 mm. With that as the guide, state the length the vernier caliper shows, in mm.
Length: 6.8 mm
